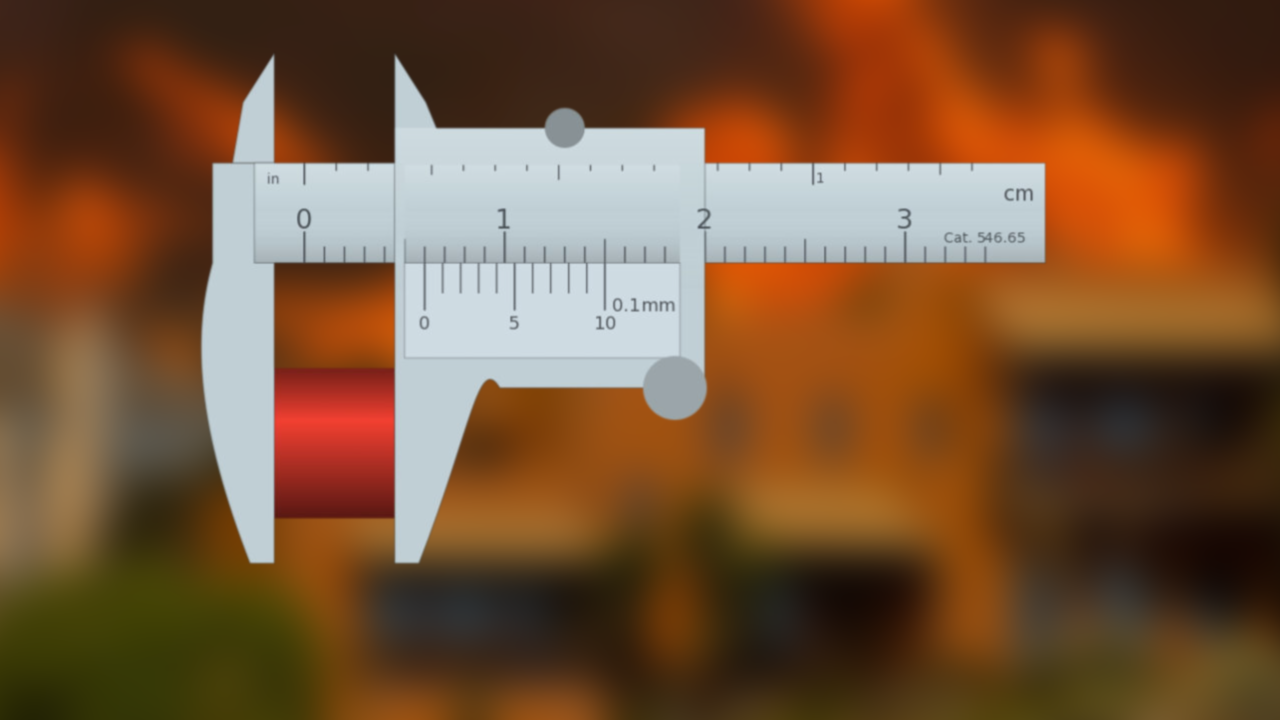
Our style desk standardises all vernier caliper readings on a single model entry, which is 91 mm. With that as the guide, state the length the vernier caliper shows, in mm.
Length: 6.0 mm
